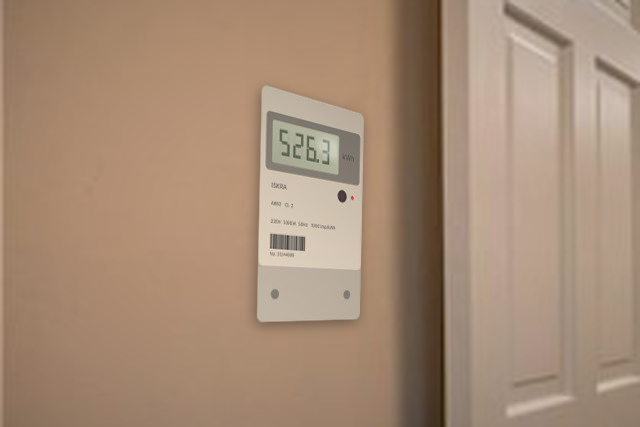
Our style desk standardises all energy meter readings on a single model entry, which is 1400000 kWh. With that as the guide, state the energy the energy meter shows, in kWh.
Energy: 526.3 kWh
